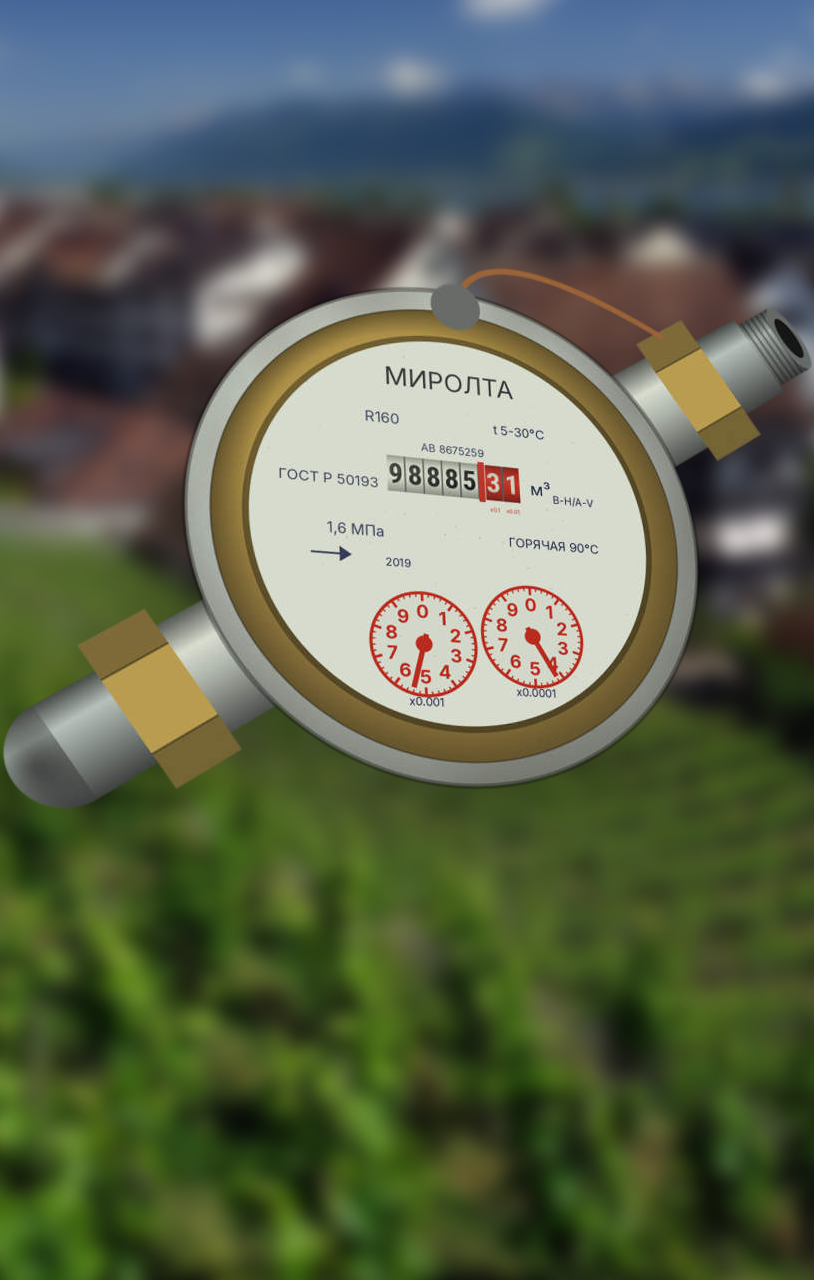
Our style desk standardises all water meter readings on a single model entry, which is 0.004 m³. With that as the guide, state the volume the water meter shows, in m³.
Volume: 98885.3154 m³
